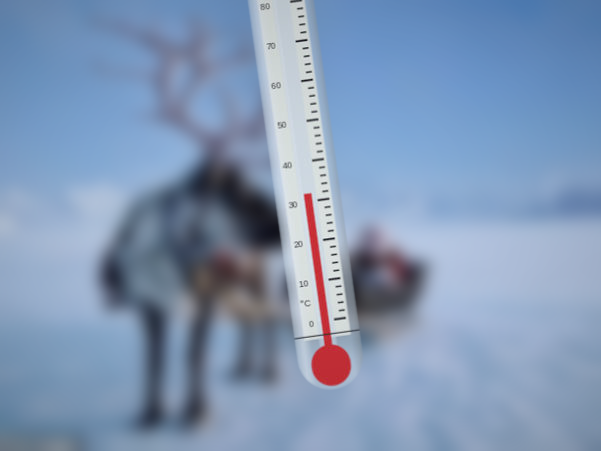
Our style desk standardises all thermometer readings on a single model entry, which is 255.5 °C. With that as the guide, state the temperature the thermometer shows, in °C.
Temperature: 32 °C
